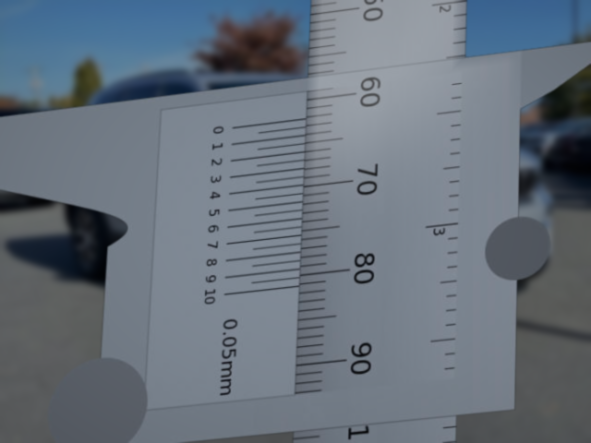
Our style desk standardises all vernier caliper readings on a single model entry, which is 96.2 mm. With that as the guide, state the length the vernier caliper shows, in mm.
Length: 62.2 mm
